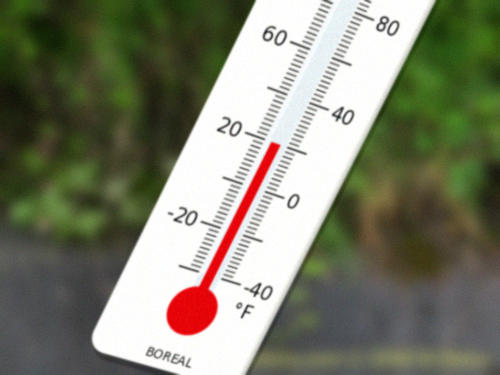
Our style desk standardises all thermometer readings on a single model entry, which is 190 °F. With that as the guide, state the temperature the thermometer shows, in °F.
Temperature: 20 °F
